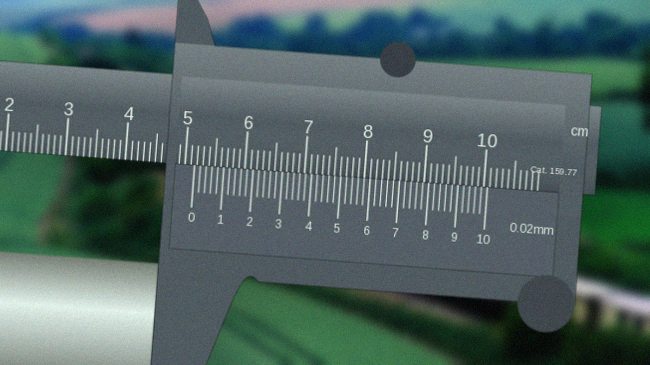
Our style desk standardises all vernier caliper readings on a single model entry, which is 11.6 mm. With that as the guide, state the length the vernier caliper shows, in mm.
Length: 51.6 mm
